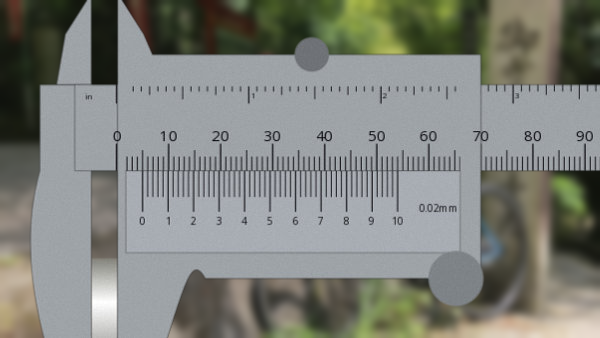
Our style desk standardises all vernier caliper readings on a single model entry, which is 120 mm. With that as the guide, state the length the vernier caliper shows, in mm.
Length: 5.0 mm
